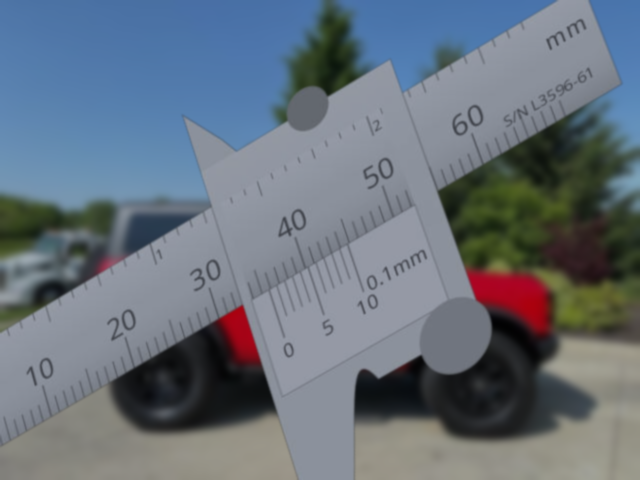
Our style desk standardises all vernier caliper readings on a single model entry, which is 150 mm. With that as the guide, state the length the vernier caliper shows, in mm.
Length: 35.8 mm
